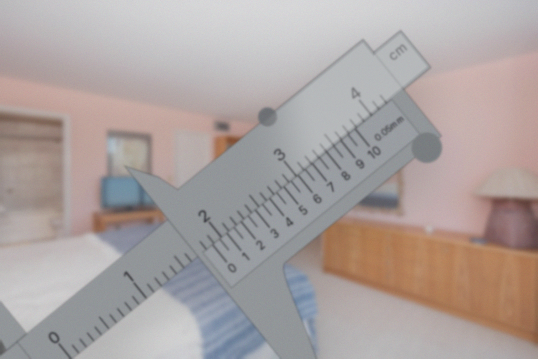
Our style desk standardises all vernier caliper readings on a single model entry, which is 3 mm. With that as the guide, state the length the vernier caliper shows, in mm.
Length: 18.8 mm
